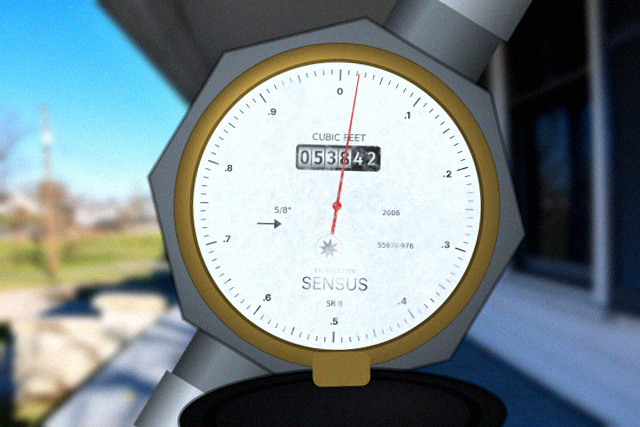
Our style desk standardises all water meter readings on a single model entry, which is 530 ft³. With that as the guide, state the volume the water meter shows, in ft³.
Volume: 53842.02 ft³
